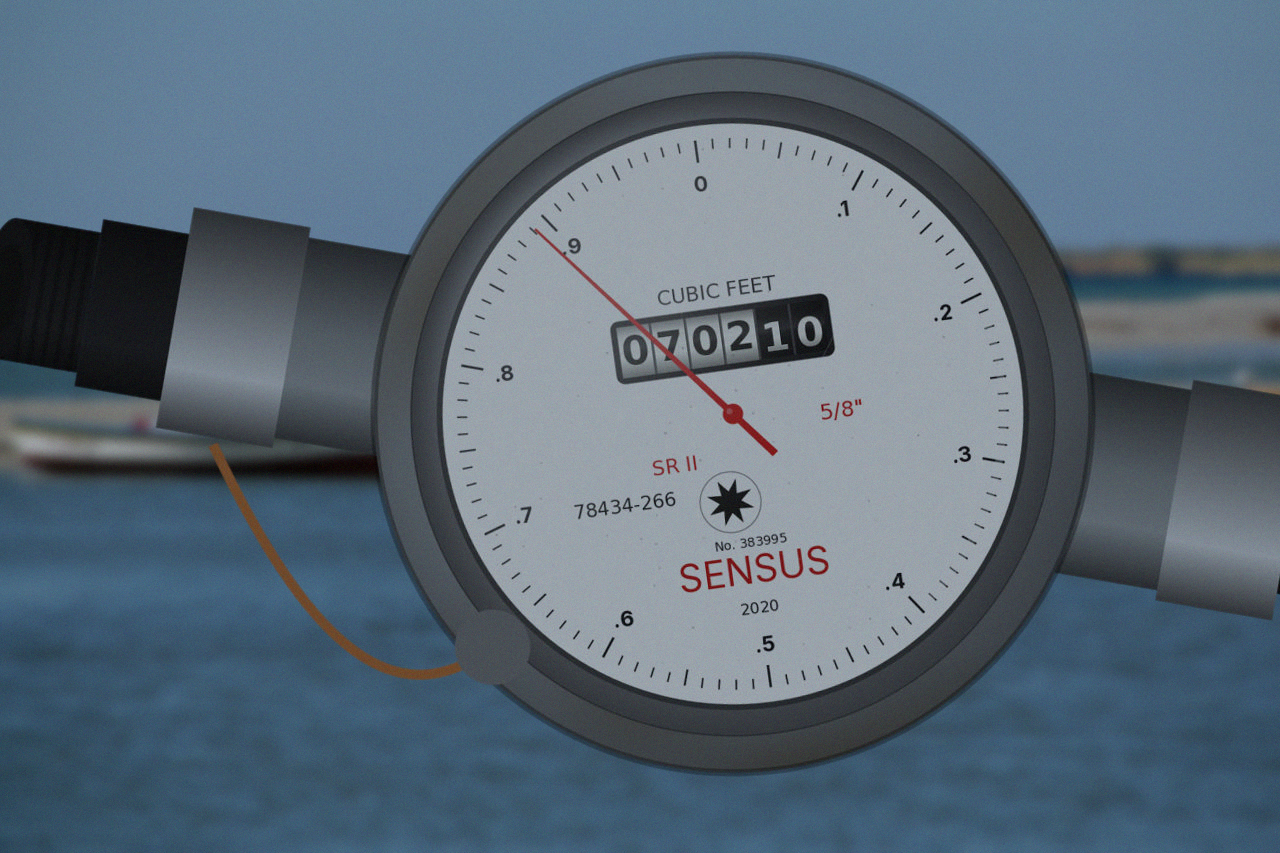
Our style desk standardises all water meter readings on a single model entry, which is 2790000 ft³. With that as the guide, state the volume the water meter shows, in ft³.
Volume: 70209.89 ft³
